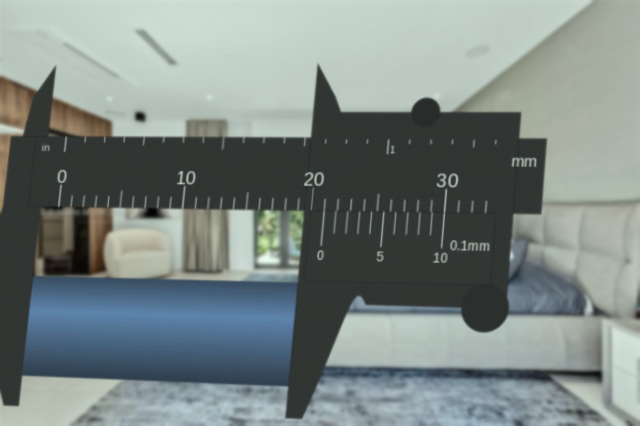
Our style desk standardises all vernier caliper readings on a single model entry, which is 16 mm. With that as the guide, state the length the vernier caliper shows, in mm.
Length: 21.0 mm
